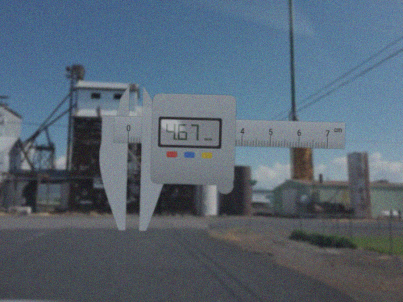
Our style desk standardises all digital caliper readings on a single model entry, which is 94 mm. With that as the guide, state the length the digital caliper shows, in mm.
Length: 4.67 mm
